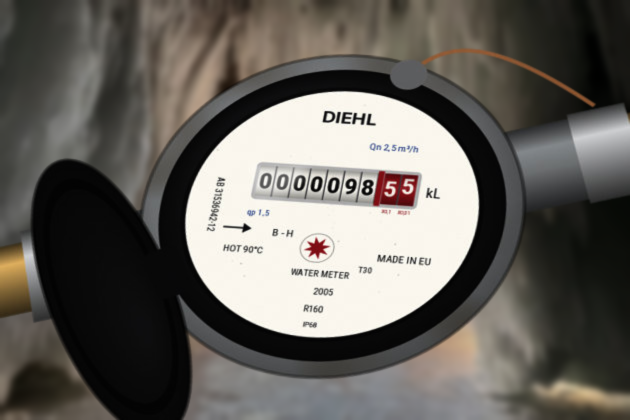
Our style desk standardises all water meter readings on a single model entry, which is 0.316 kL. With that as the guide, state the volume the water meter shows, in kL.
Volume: 98.55 kL
